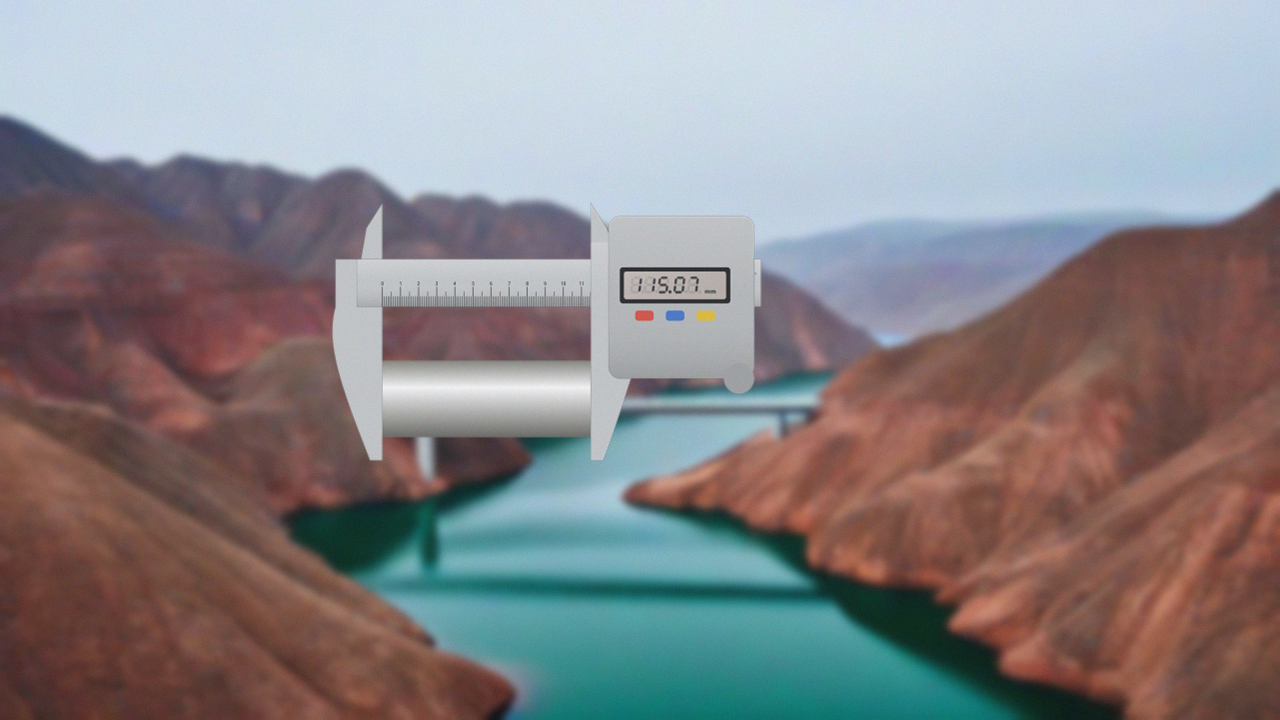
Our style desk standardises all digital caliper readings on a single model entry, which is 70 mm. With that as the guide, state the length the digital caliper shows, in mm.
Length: 115.07 mm
